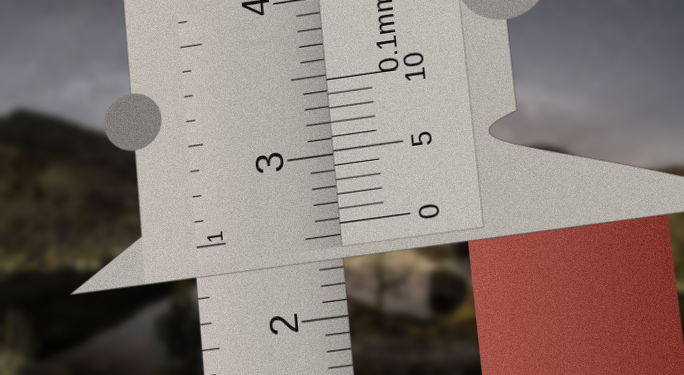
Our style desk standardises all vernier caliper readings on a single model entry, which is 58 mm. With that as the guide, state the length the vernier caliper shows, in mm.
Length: 25.7 mm
